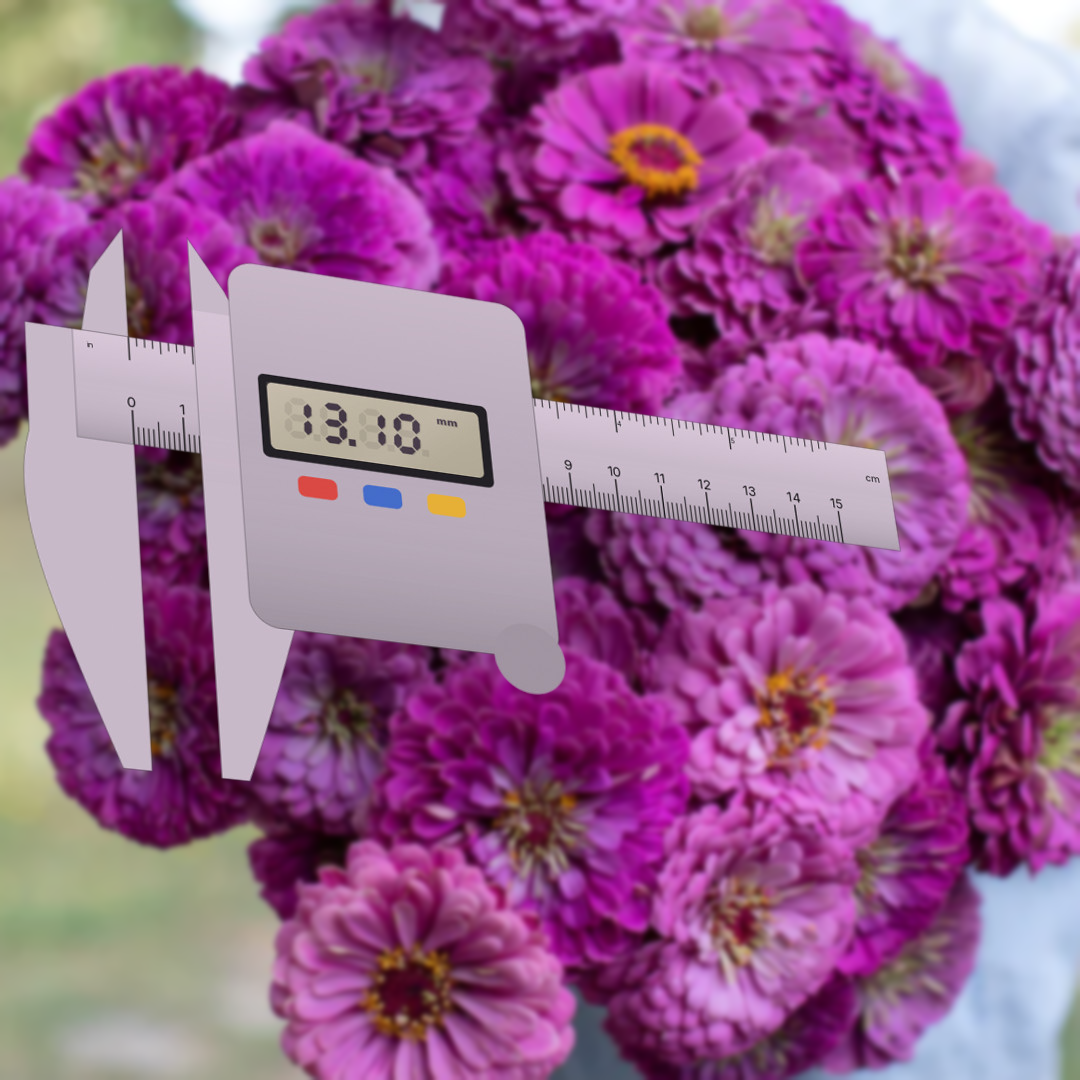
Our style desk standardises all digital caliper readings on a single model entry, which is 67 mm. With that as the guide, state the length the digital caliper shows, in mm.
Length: 13.10 mm
